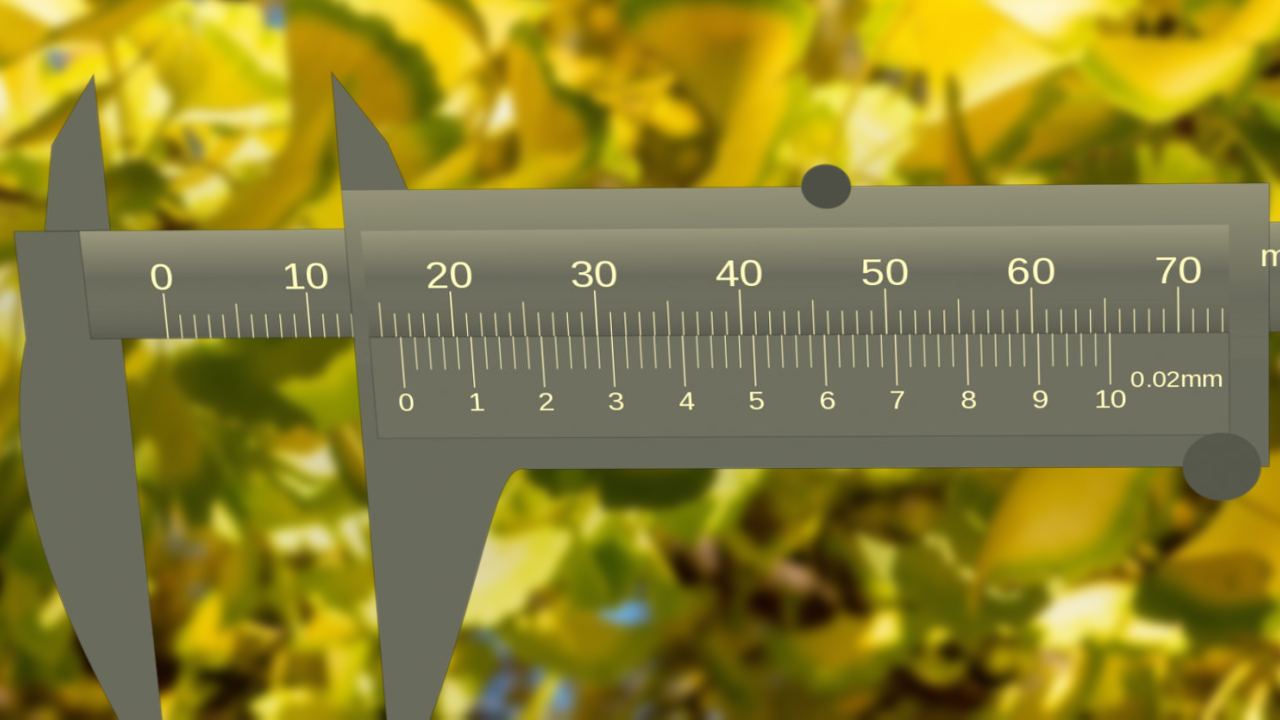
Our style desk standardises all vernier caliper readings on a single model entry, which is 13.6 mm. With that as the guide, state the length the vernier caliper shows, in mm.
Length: 16.3 mm
